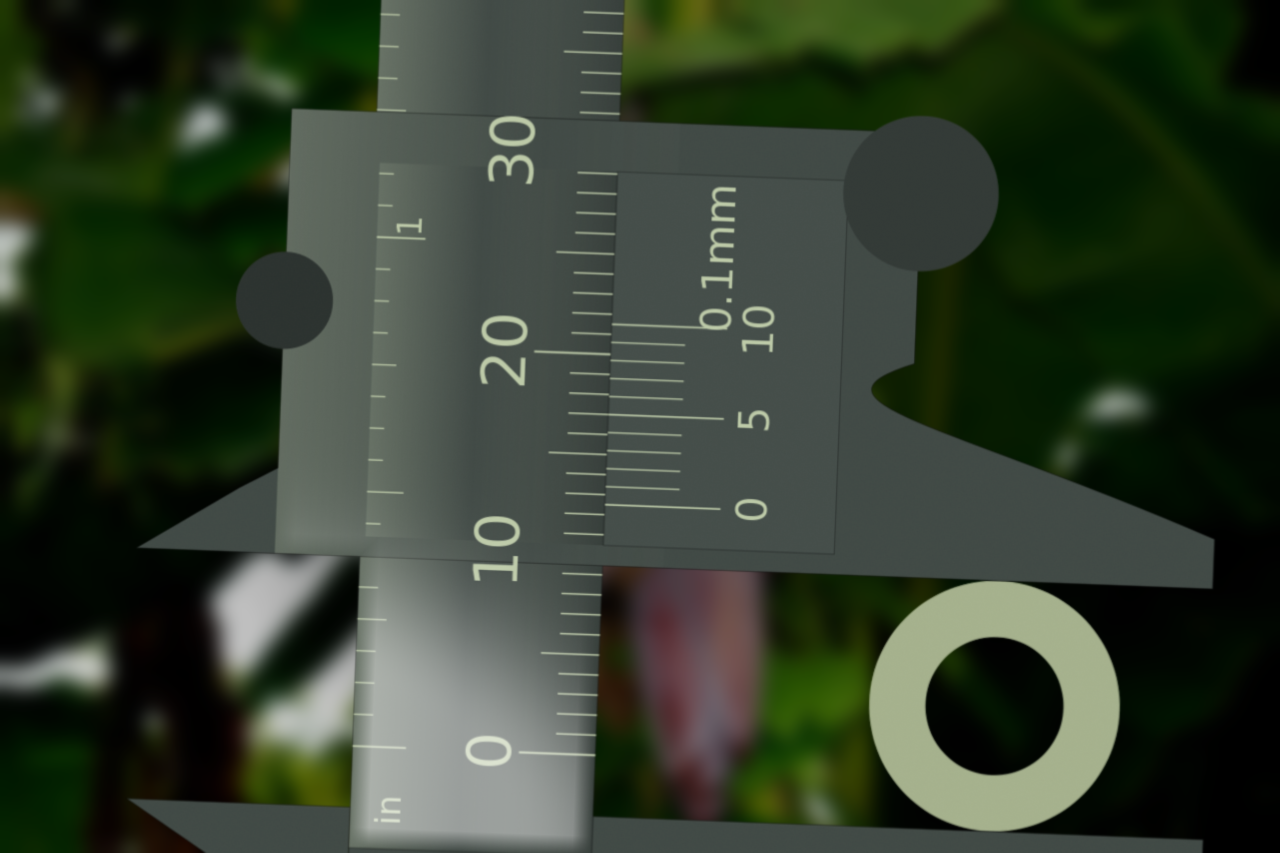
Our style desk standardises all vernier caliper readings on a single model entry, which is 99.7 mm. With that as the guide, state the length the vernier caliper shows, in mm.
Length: 12.5 mm
